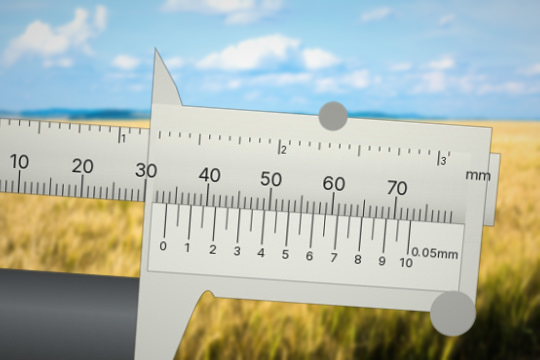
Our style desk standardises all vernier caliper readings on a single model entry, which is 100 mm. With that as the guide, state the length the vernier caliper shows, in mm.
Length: 33.6 mm
